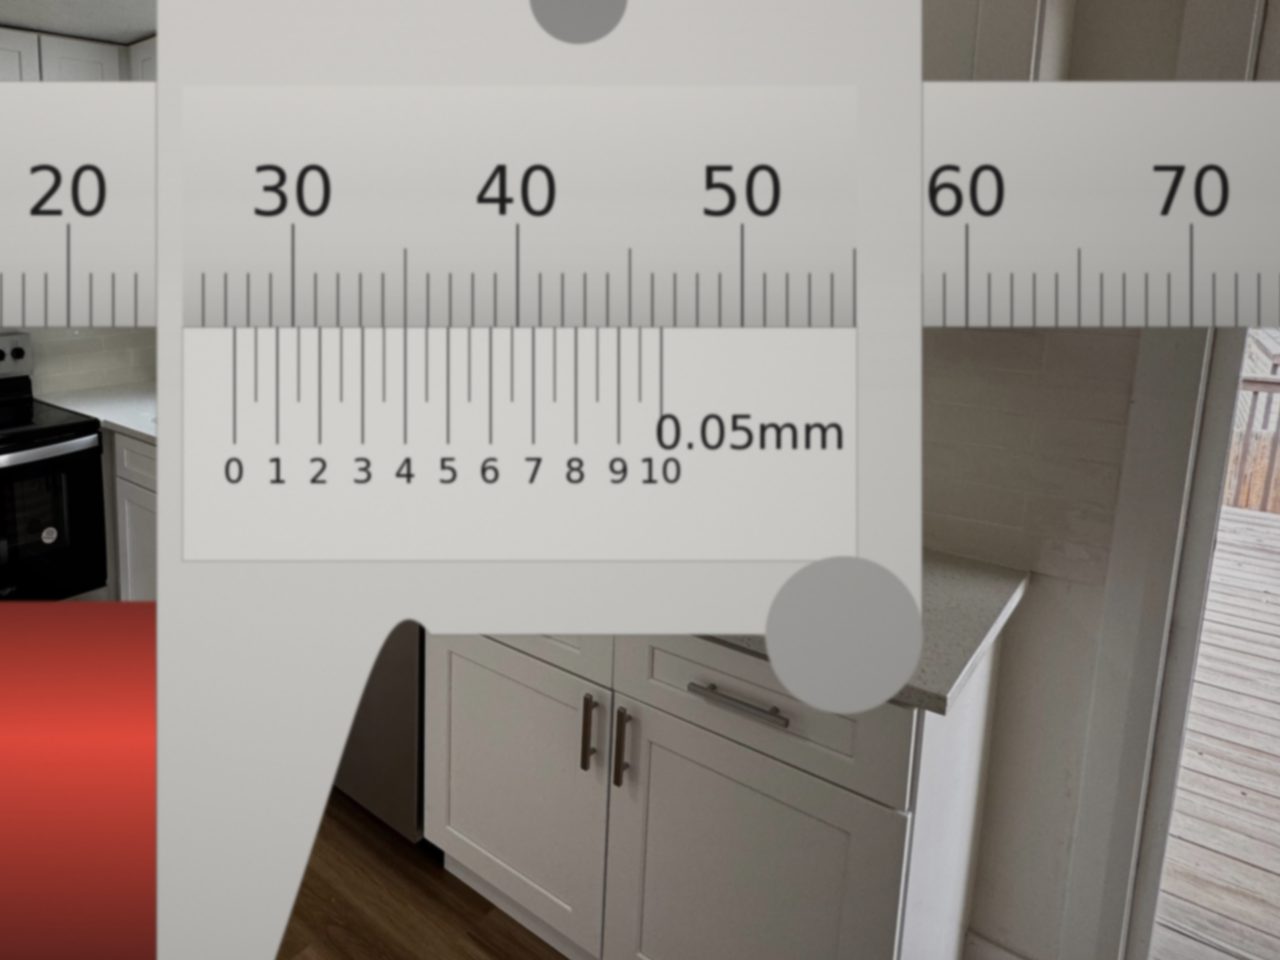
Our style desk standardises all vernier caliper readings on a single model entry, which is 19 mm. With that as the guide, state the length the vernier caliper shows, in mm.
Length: 27.4 mm
